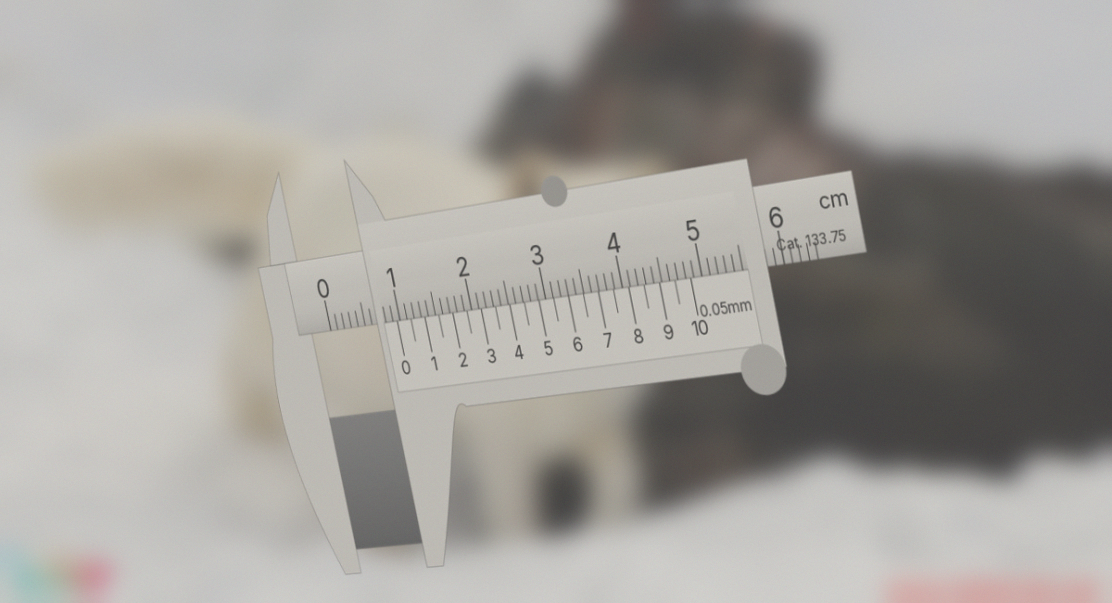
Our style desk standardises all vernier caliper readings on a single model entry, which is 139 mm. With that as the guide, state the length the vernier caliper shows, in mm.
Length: 9.6 mm
